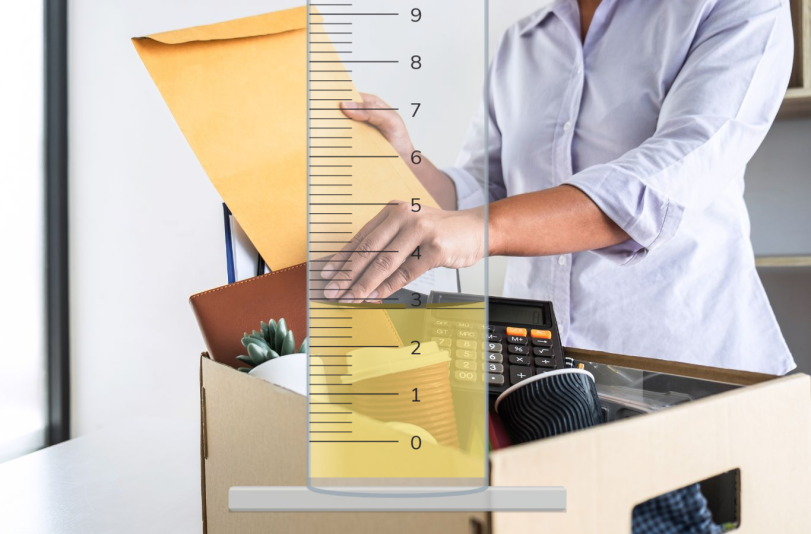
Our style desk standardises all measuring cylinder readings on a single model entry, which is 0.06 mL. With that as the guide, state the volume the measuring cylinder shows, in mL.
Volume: 2.8 mL
